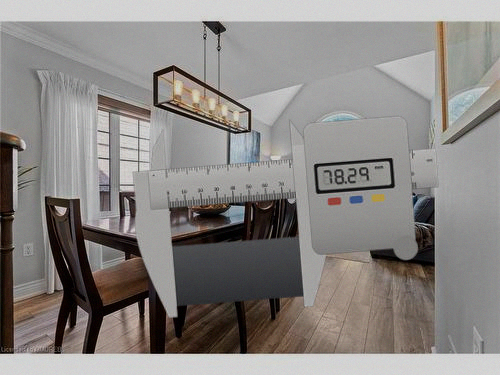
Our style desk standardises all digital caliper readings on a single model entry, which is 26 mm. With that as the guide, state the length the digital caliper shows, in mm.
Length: 78.29 mm
